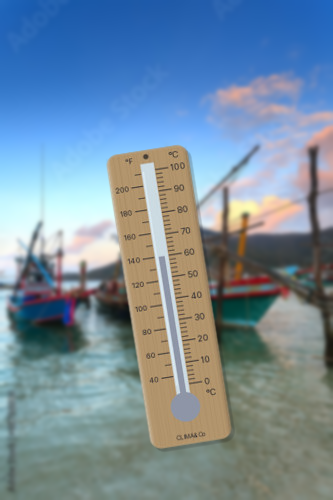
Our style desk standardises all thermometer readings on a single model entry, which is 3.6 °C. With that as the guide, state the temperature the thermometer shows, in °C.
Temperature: 60 °C
